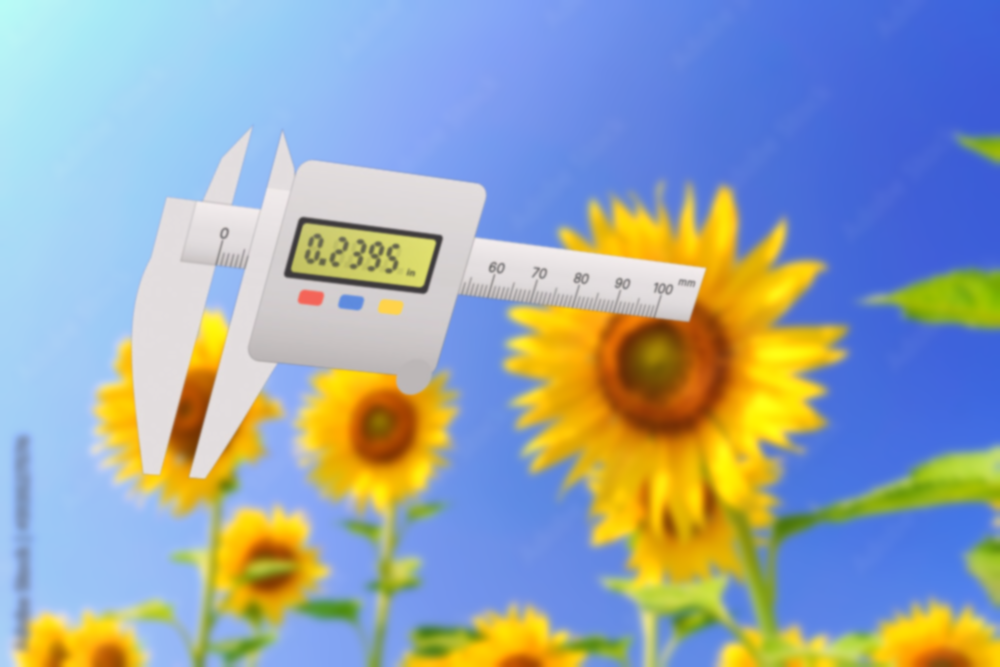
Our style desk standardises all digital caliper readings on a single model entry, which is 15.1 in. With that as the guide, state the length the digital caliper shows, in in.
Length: 0.2395 in
